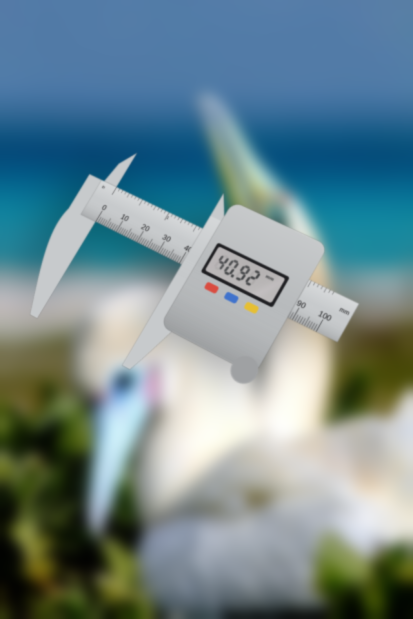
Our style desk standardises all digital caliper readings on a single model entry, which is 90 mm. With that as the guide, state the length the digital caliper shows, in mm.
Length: 40.92 mm
